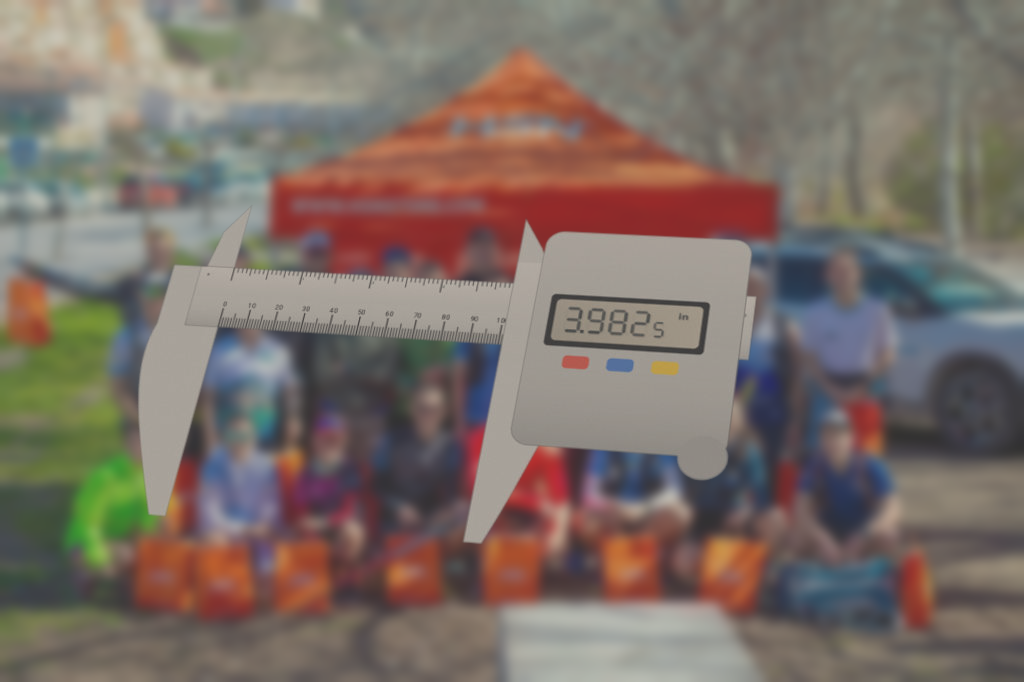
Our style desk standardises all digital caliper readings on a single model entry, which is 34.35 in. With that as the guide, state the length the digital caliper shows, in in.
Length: 3.9825 in
